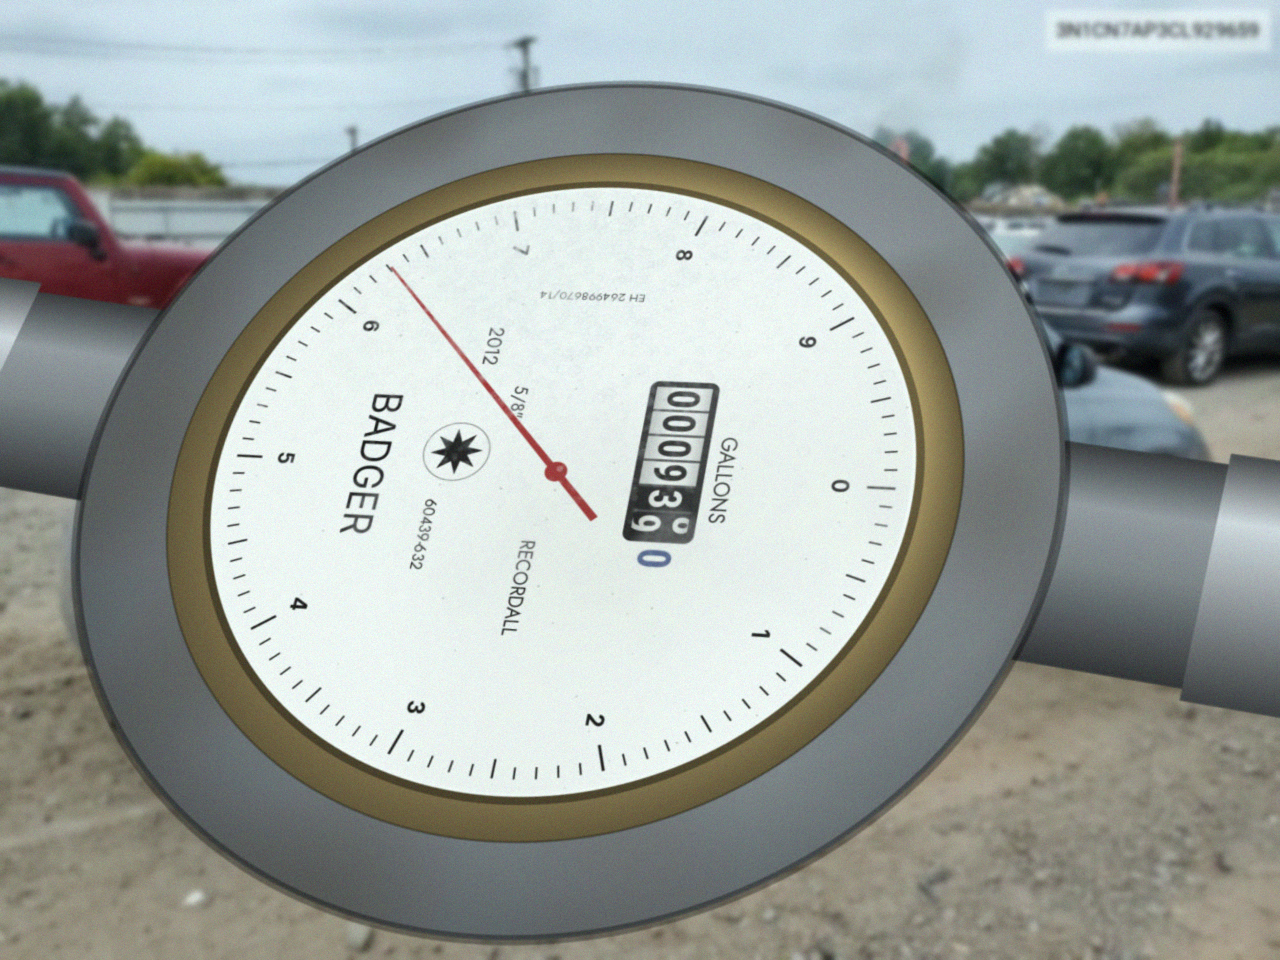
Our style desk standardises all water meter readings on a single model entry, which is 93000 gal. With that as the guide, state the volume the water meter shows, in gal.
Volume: 9386.3 gal
